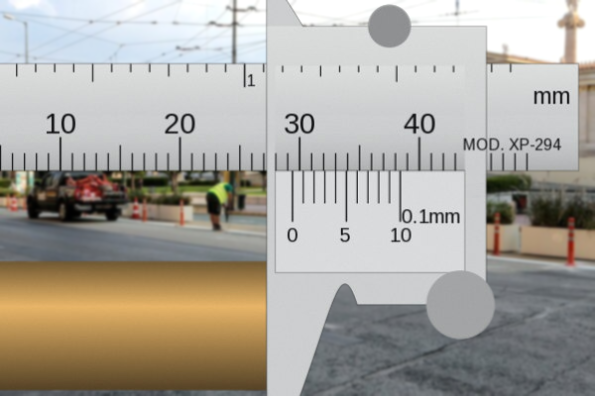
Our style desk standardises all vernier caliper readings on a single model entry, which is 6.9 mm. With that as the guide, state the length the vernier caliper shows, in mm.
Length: 29.4 mm
